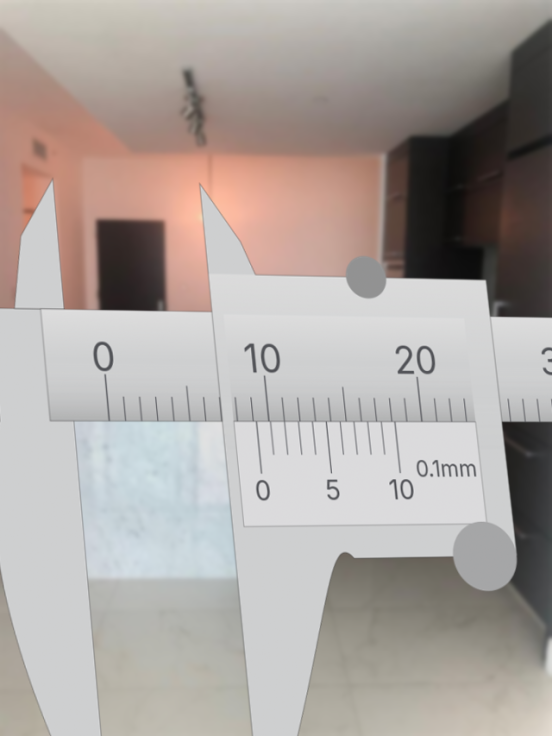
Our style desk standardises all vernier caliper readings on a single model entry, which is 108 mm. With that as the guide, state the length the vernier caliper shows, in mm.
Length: 9.2 mm
